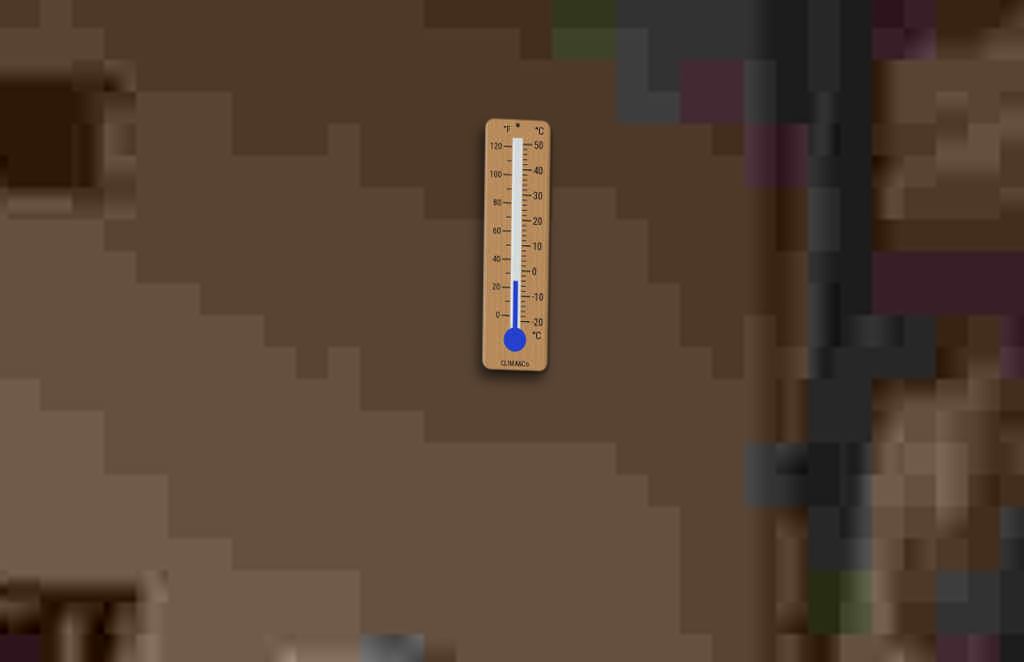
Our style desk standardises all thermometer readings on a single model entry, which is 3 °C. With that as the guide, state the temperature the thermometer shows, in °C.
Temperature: -4 °C
